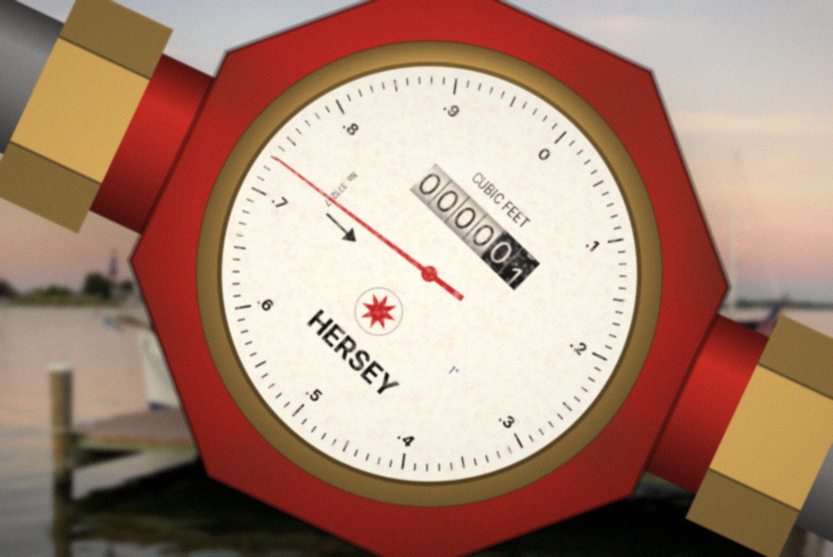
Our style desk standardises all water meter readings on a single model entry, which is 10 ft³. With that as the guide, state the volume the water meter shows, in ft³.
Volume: 0.73 ft³
